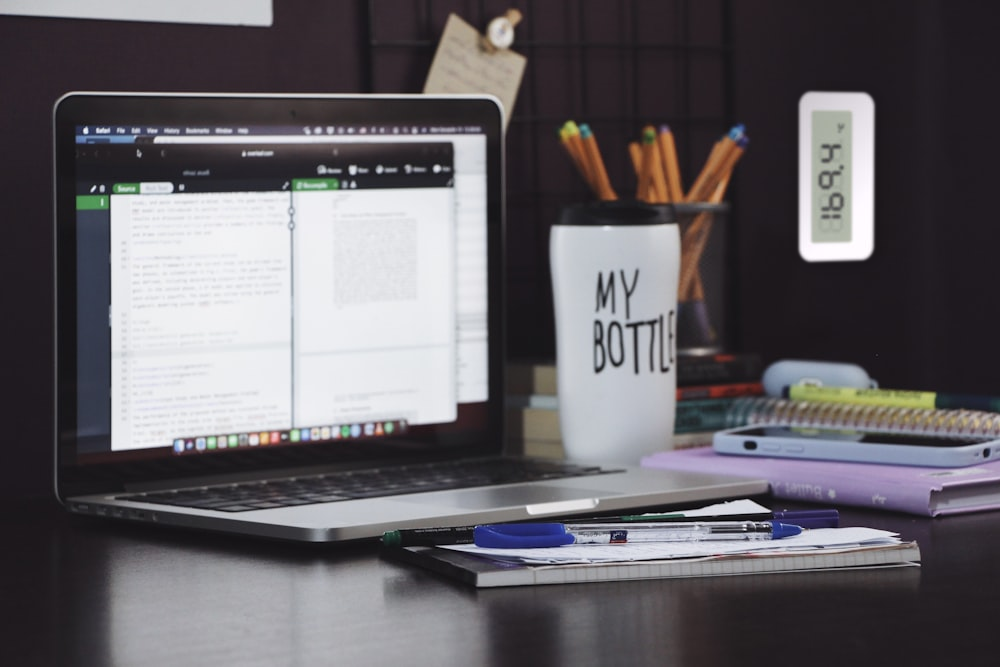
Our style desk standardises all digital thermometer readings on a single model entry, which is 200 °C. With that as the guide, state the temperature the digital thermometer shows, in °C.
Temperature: 169.4 °C
